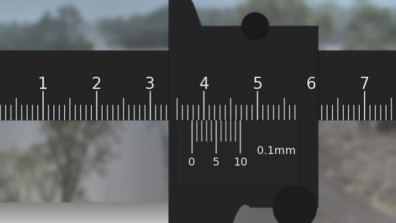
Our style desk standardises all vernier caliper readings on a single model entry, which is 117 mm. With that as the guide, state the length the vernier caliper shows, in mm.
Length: 37.8 mm
